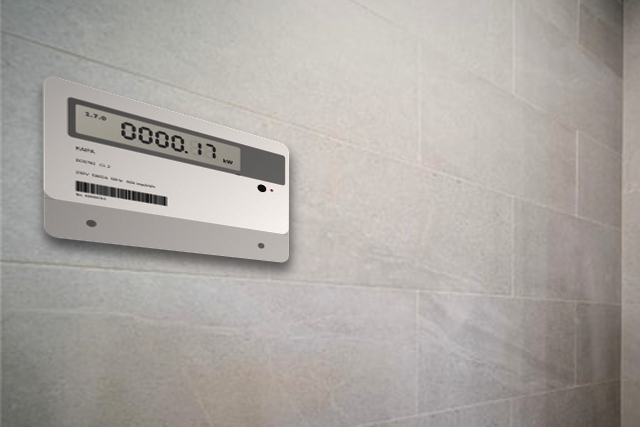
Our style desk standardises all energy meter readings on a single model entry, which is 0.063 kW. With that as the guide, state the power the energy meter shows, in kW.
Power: 0.17 kW
